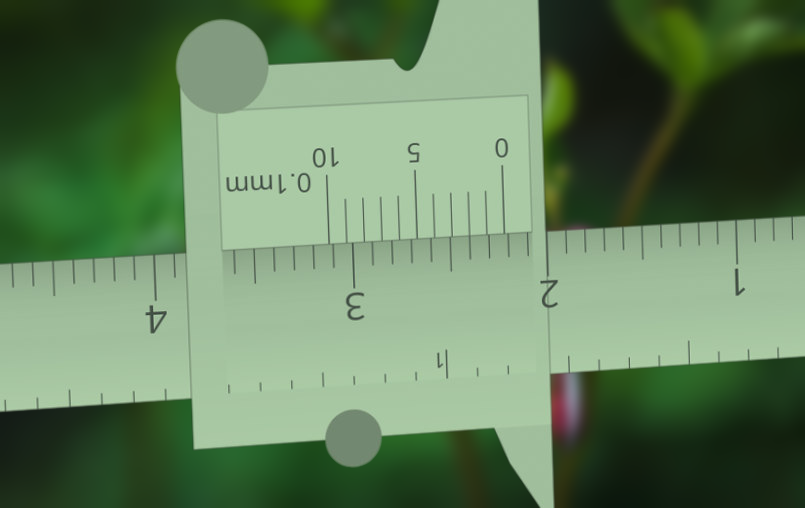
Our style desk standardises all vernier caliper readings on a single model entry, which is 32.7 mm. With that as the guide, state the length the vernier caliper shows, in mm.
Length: 22.2 mm
